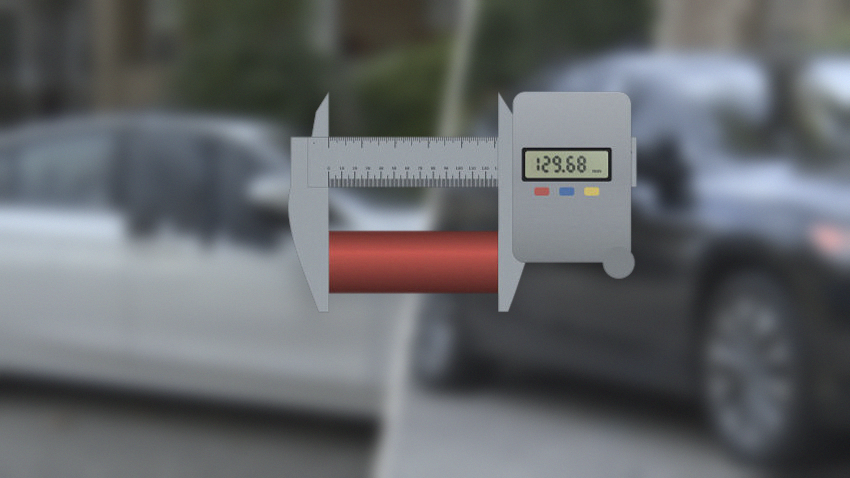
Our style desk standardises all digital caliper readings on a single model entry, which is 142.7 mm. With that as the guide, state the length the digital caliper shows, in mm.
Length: 129.68 mm
